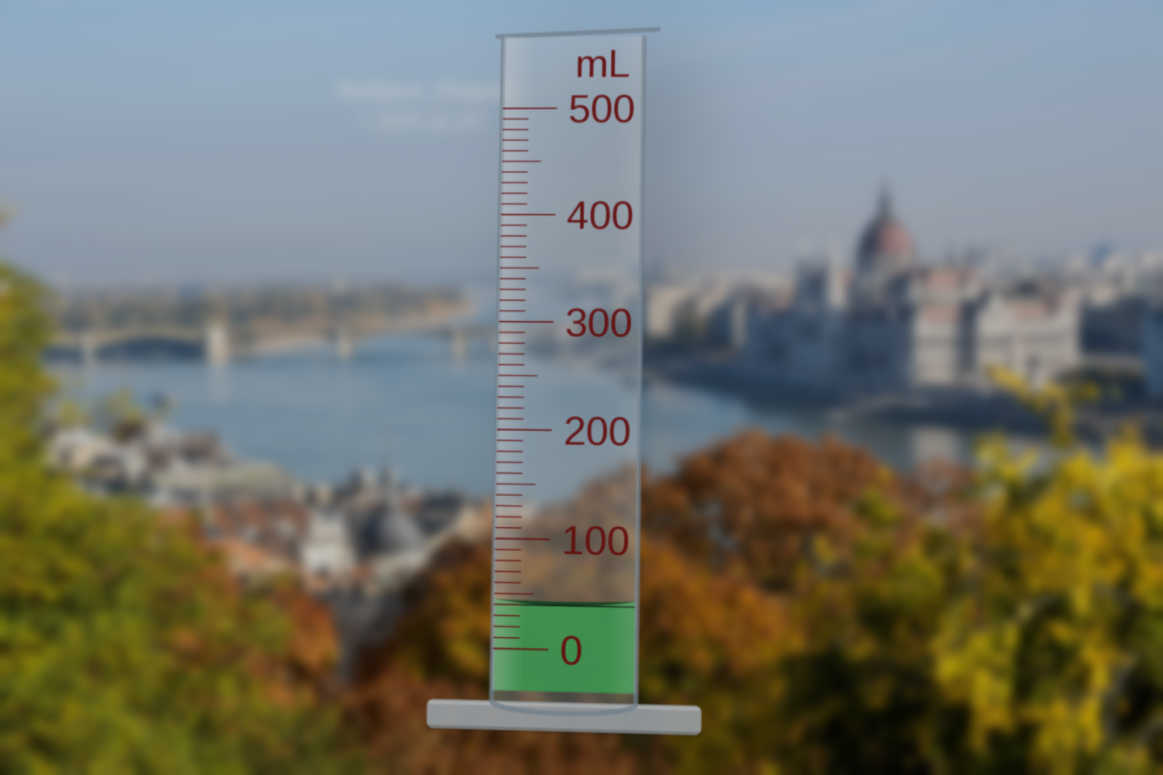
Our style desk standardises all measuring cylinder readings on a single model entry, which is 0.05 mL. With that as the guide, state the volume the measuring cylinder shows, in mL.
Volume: 40 mL
